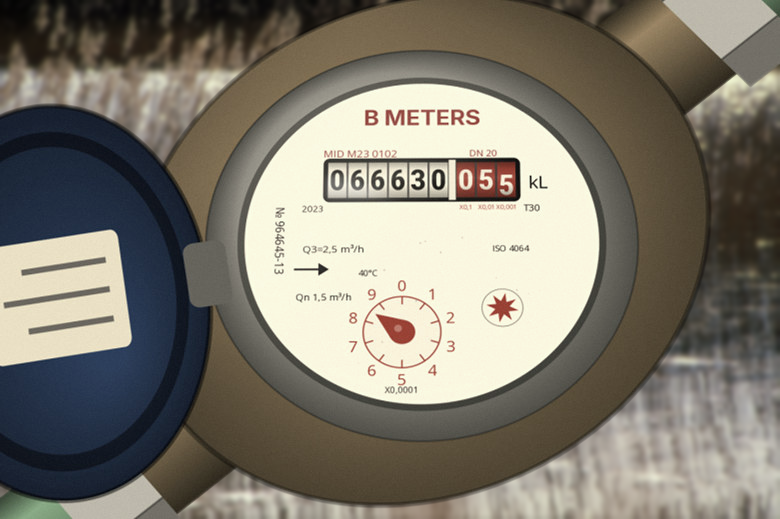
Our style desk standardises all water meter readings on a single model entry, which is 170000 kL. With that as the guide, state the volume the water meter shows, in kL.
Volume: 66630.0548 kL
